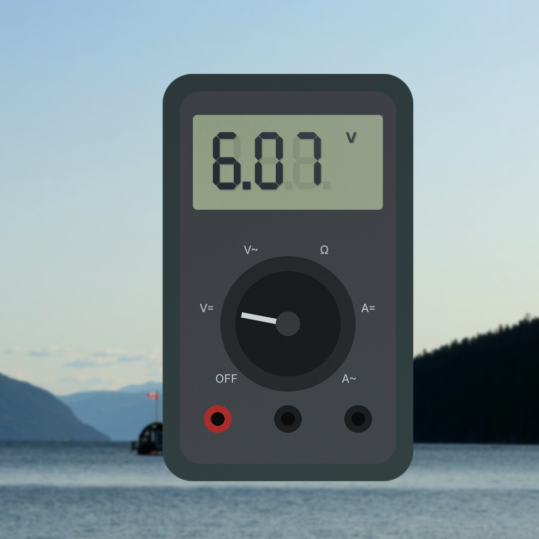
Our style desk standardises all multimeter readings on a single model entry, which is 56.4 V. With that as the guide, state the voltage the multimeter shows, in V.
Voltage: 6.07 V
